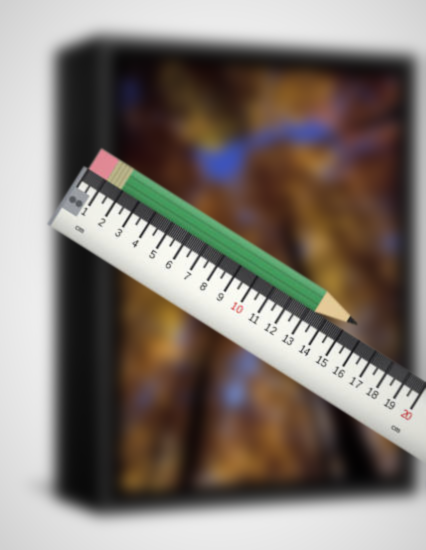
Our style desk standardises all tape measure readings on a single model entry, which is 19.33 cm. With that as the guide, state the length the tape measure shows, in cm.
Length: 15.5 cm
